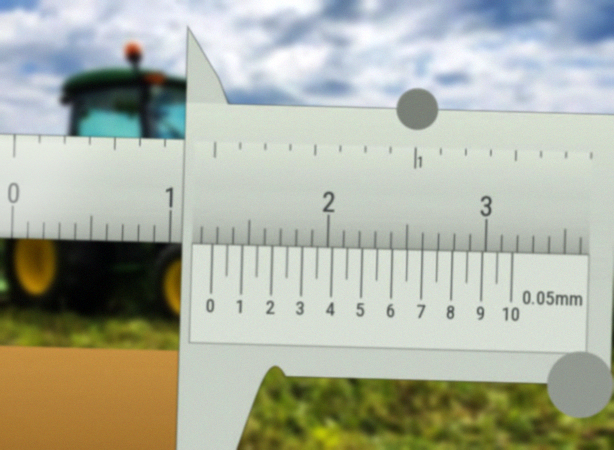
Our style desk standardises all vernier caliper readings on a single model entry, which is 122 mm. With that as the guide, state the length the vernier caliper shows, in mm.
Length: 12.7 mm
